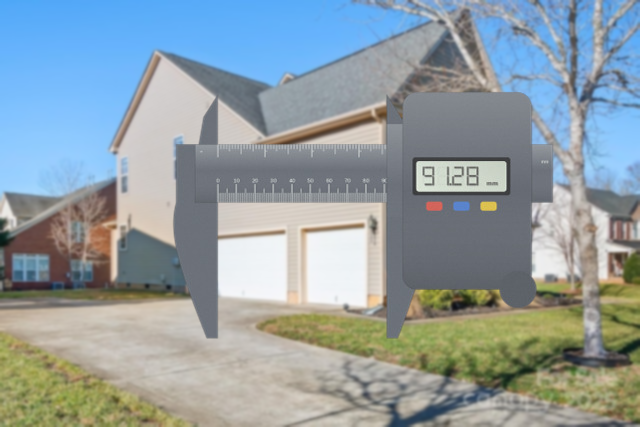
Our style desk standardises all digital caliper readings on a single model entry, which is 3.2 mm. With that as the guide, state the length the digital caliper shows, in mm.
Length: 91.28 mm
